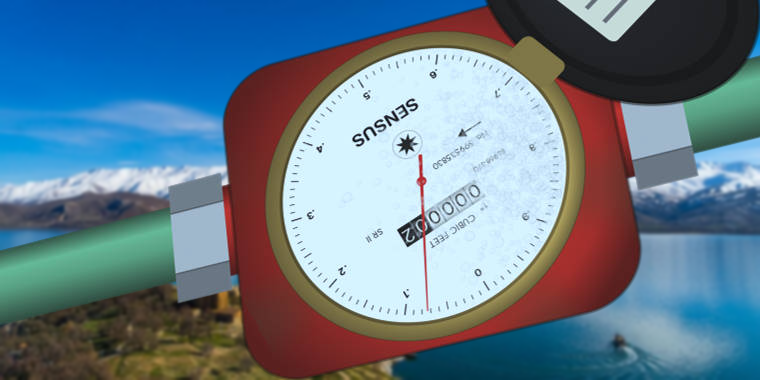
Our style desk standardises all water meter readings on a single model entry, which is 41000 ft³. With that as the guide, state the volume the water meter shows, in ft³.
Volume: 2.07 ft³
